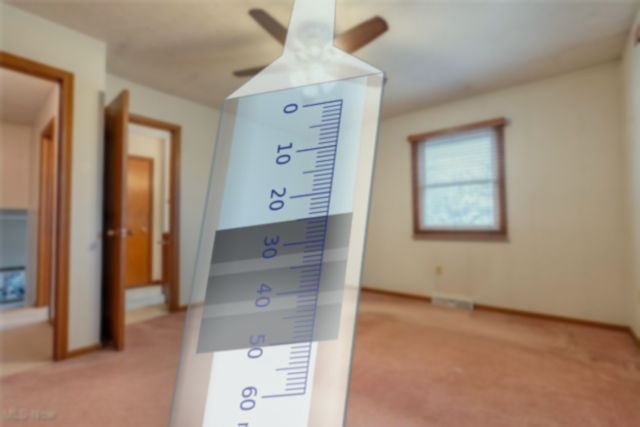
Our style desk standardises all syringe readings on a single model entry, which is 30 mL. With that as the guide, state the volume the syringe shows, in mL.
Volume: 25 mL
